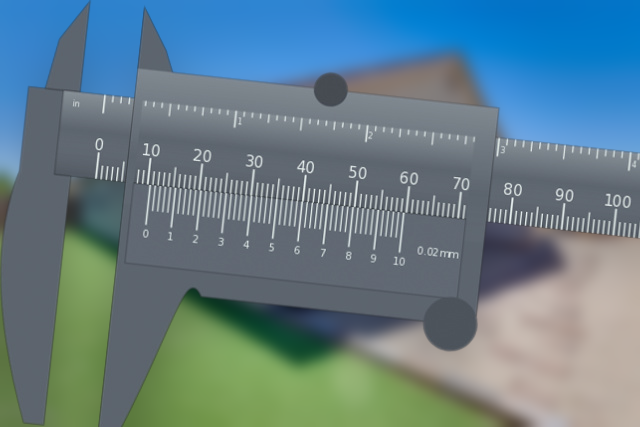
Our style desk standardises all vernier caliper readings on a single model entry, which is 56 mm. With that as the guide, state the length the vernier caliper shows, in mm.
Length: 10.5 mm
